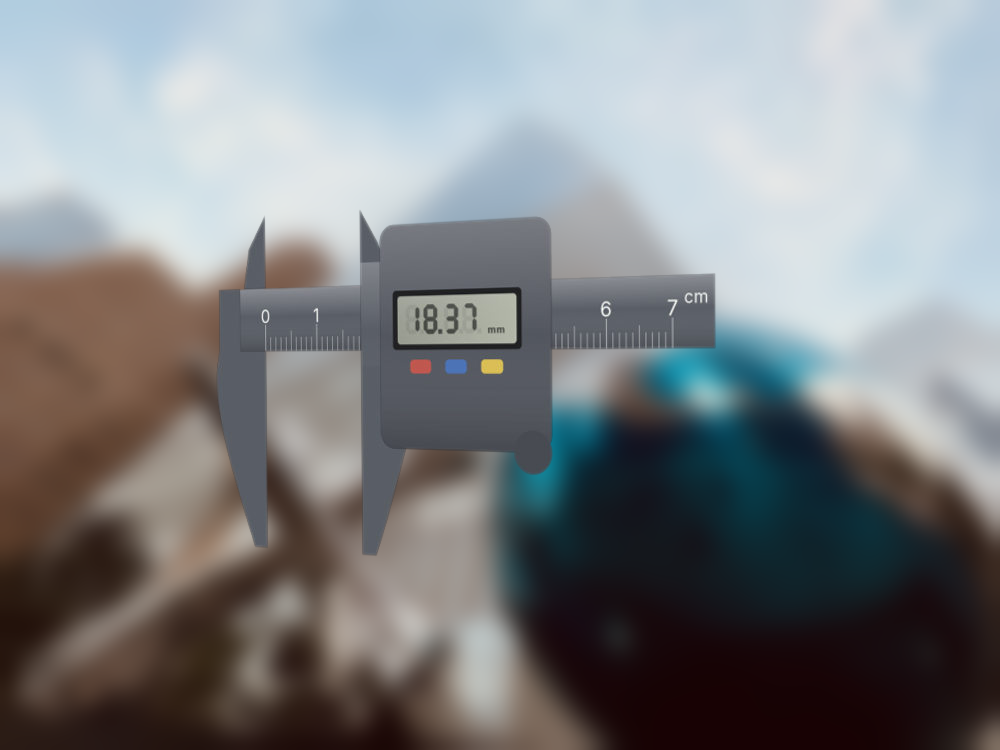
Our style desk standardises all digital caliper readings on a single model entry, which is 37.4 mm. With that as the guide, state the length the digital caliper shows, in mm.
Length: 18.37 mm
